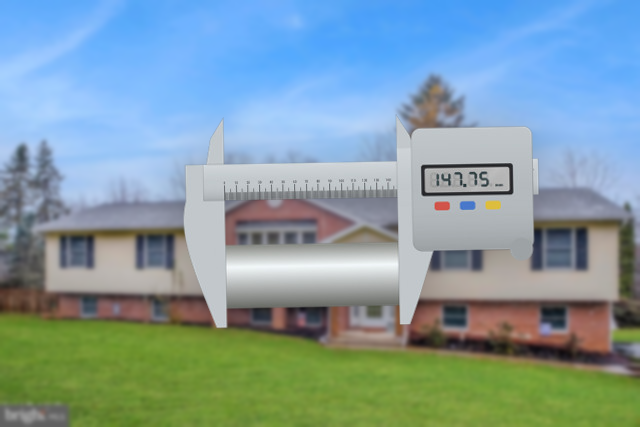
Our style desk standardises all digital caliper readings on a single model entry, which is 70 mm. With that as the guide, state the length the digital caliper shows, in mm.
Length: 147.75 mm
